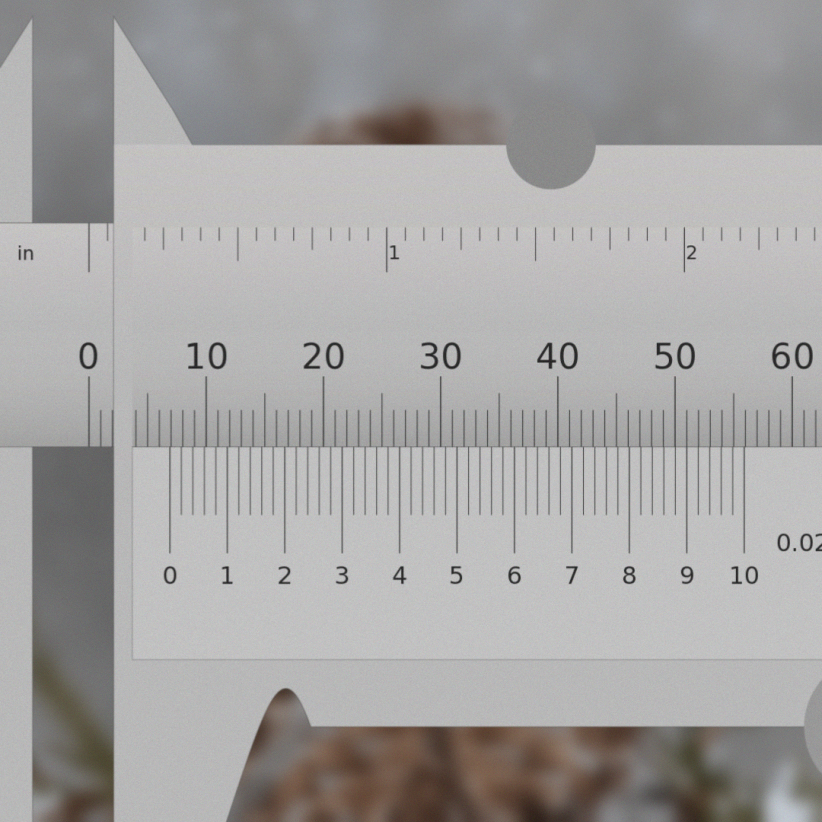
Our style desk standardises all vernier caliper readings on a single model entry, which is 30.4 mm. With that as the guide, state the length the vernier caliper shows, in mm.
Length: 6.9 mm
